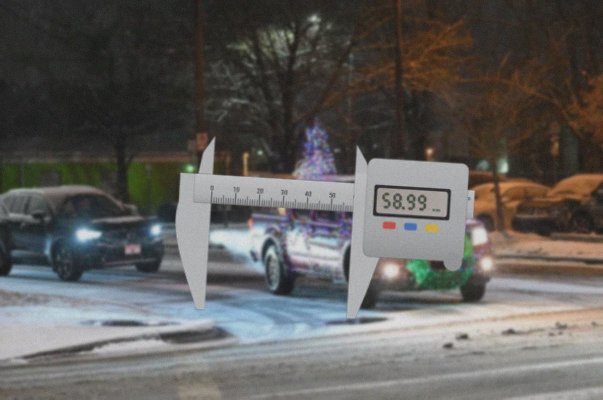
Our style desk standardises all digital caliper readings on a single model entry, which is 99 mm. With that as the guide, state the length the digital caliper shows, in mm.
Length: 58.99 mm
